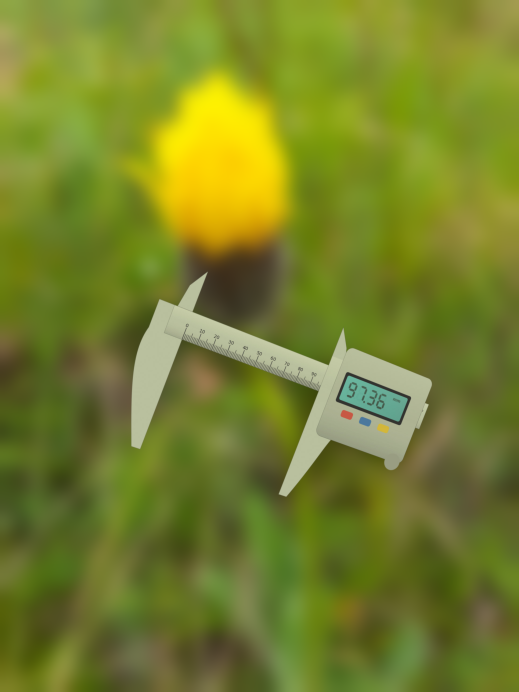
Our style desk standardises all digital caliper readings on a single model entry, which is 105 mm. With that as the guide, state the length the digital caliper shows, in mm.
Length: 97.36 mm
